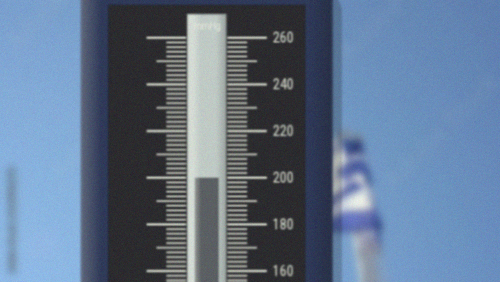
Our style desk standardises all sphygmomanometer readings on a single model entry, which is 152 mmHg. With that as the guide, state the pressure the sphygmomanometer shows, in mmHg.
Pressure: 200 mmHg
